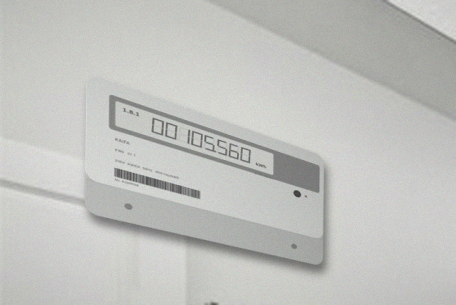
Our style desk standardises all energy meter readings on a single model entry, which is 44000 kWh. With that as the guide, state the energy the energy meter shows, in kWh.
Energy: 105.560 kWh
